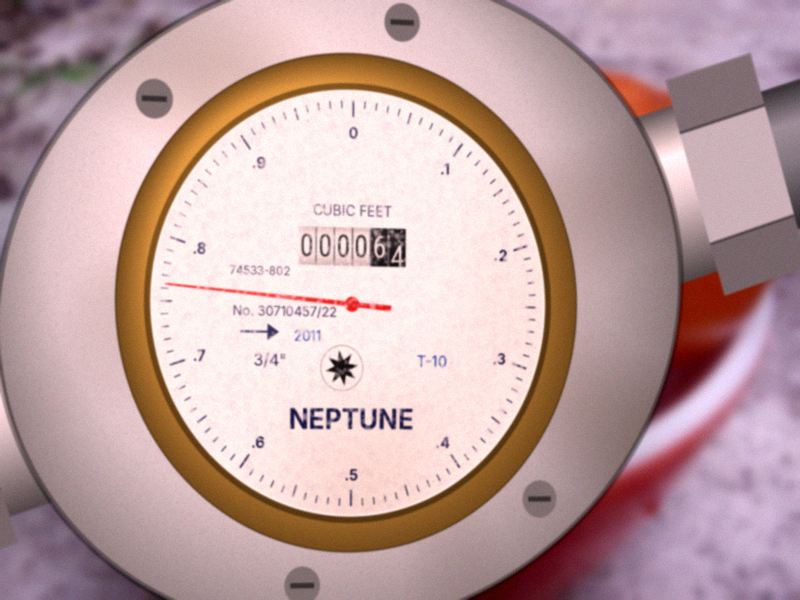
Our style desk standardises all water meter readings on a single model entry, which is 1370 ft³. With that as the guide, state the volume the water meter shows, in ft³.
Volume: 63.76 ft³
